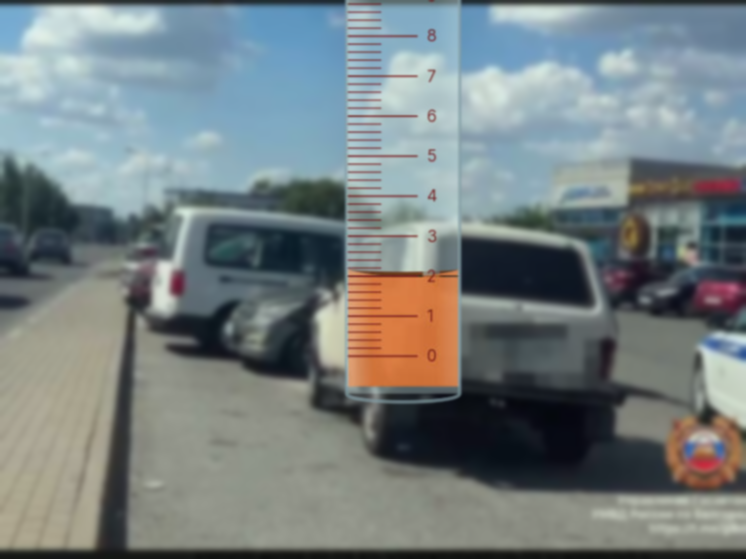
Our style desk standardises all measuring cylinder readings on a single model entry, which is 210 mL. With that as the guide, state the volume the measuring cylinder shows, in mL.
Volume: 2 mL
